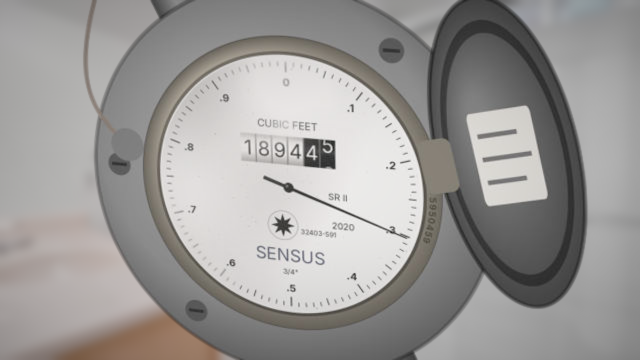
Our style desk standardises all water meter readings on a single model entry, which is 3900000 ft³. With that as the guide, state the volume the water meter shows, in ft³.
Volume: 189445.30 ft³
